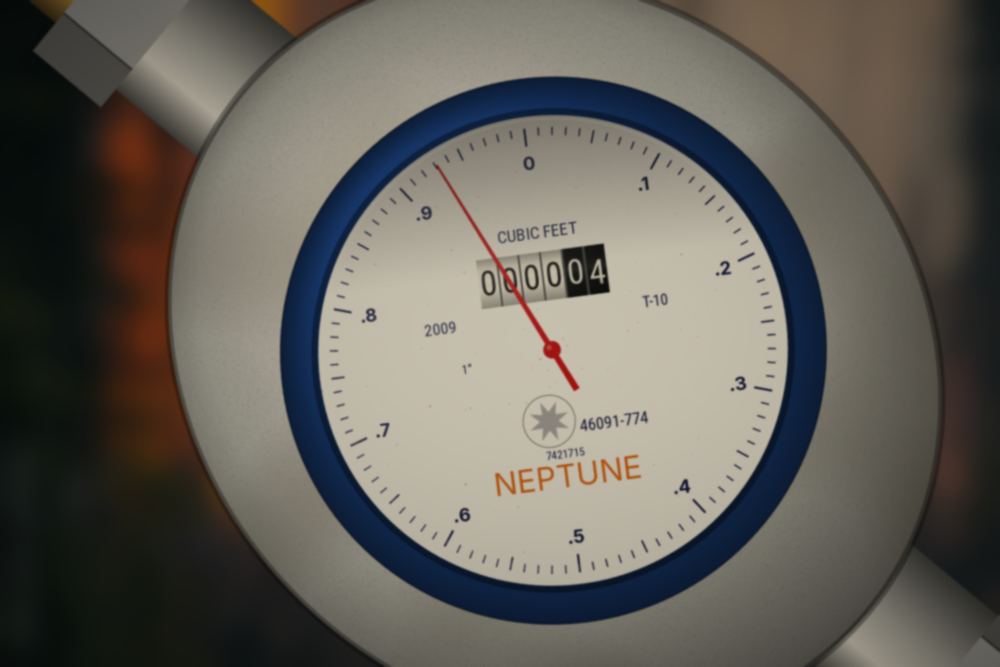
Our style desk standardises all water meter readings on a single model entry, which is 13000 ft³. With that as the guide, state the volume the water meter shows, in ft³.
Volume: 3.93 ft³
